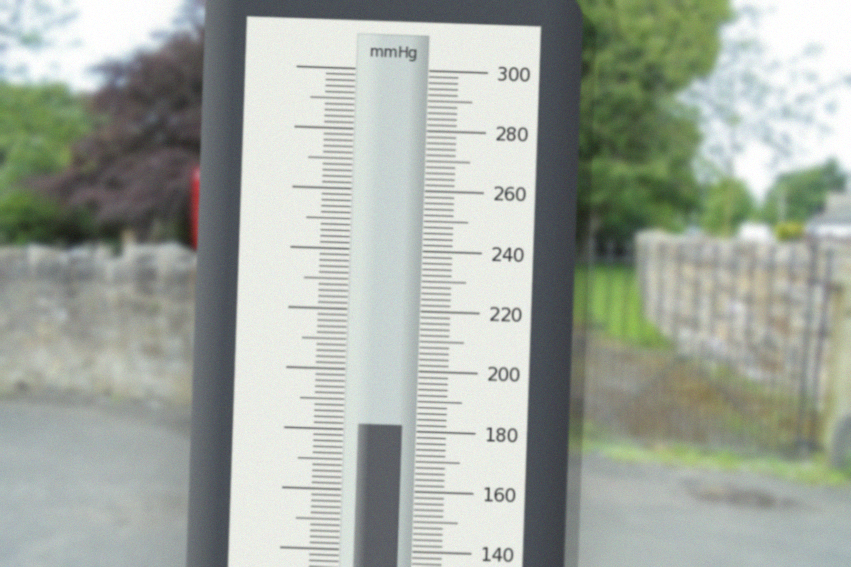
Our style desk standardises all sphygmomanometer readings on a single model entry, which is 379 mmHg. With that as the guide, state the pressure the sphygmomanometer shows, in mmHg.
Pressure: 182 mmHg
